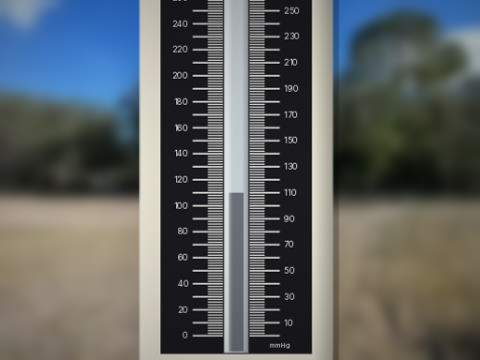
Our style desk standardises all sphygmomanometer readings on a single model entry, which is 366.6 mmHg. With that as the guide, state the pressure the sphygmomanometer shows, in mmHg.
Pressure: 110 mmHg
